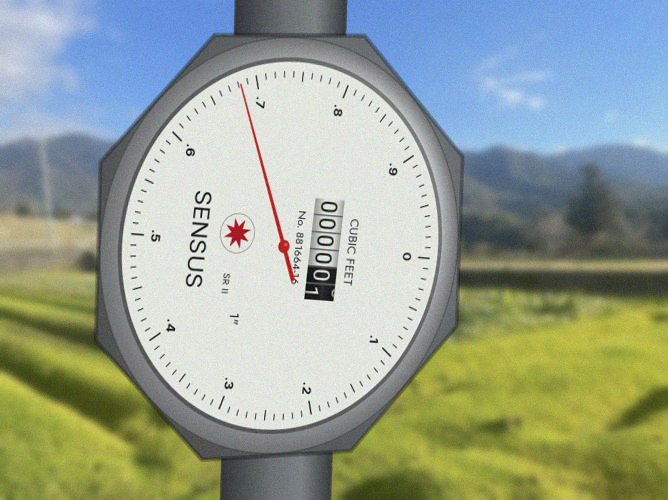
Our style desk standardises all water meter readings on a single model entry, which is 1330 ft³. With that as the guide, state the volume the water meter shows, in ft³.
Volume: 0.68 ft³
